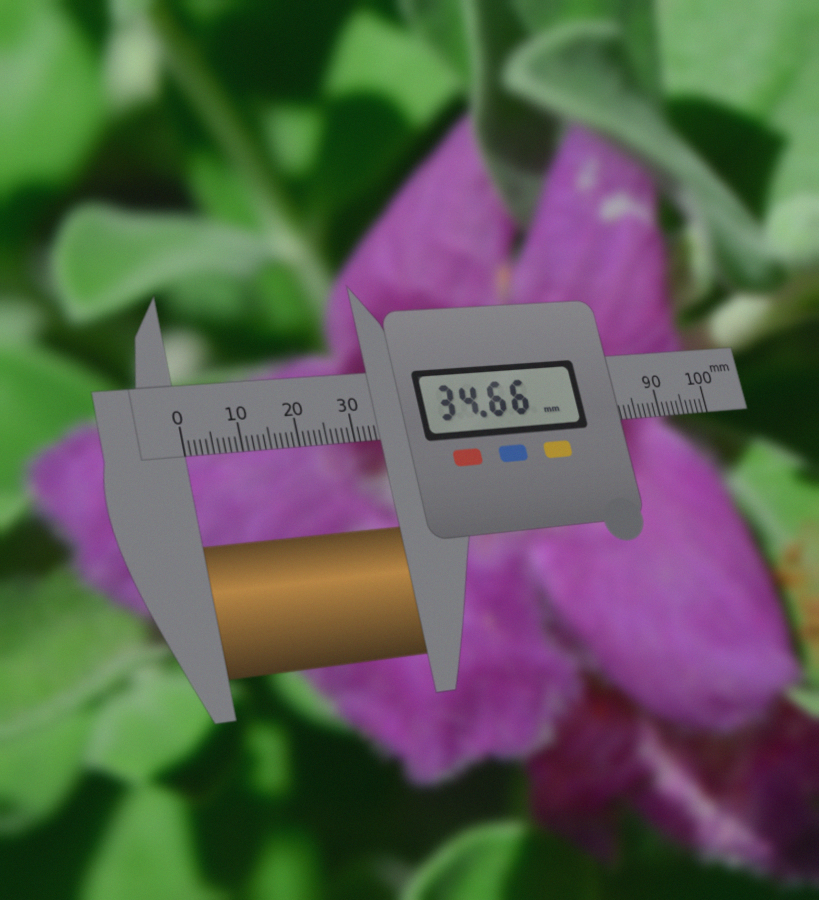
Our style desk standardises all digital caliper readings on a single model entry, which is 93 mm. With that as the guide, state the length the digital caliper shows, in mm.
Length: 34.66 mm
